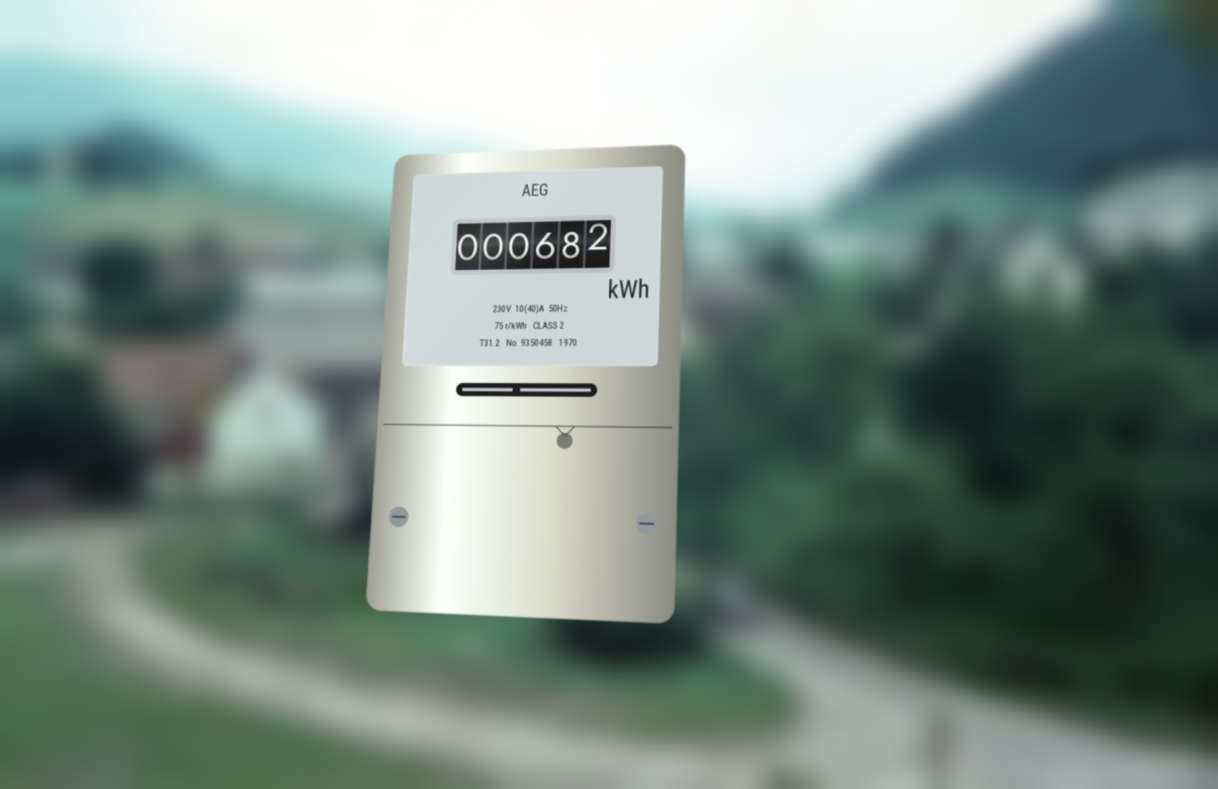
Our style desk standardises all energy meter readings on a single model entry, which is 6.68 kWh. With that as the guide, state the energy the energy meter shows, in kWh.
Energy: 682 kWh
